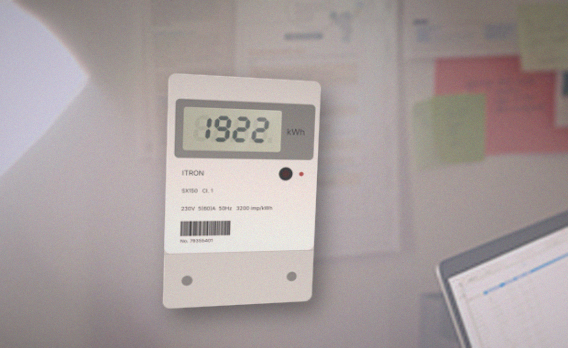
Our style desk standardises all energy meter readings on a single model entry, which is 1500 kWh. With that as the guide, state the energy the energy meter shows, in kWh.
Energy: 1922 kWh
